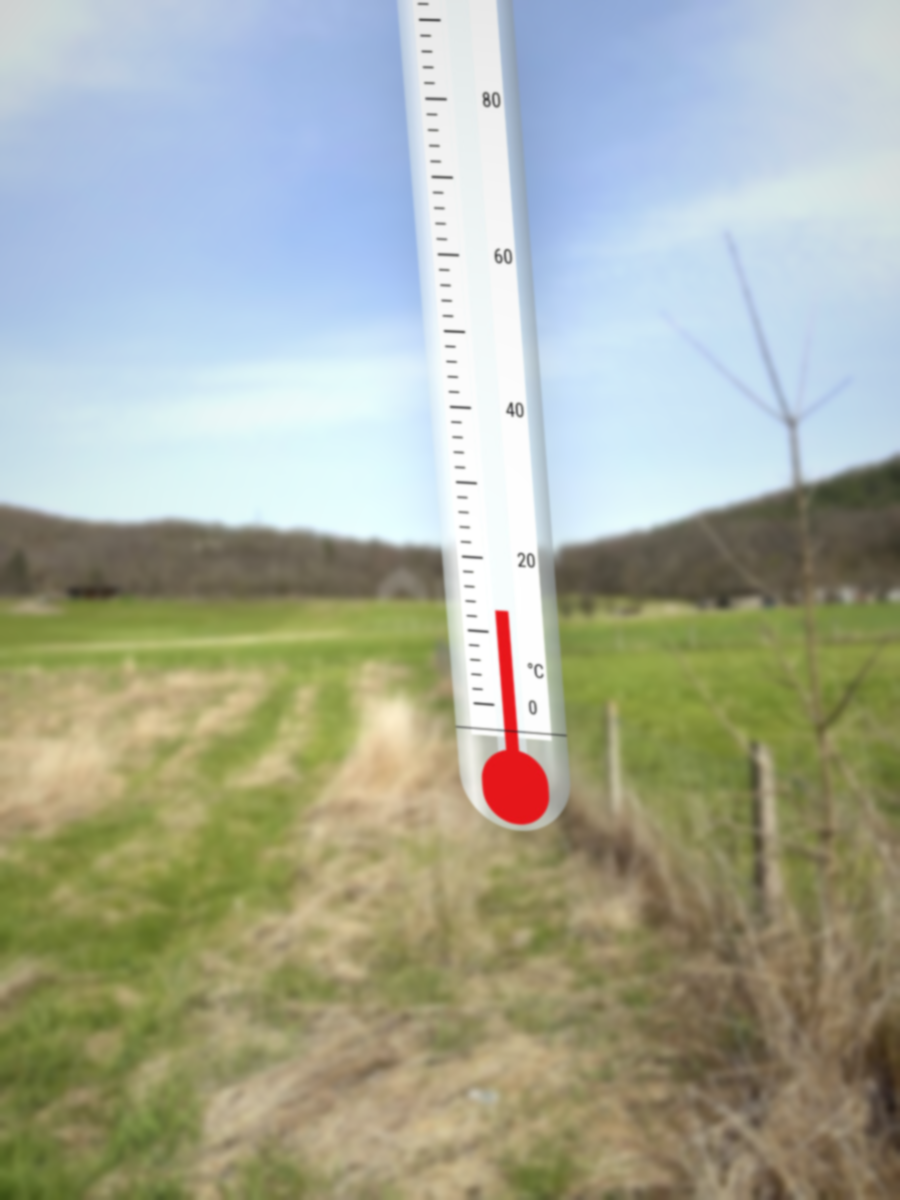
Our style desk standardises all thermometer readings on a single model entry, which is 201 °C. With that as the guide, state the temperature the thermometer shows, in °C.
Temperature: 13 °C
